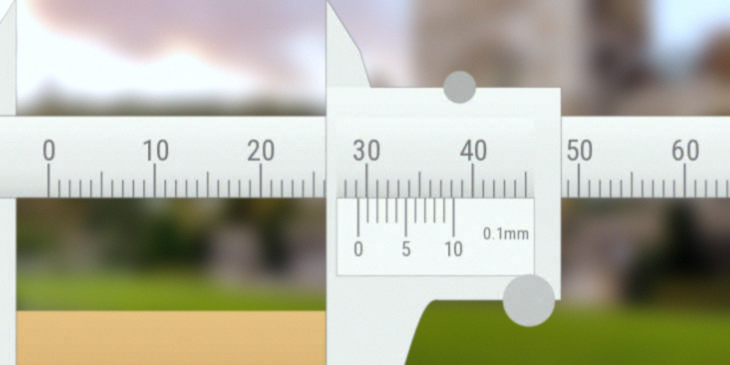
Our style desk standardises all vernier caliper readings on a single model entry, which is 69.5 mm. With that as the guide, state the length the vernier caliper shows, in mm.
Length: 29.2 mm
